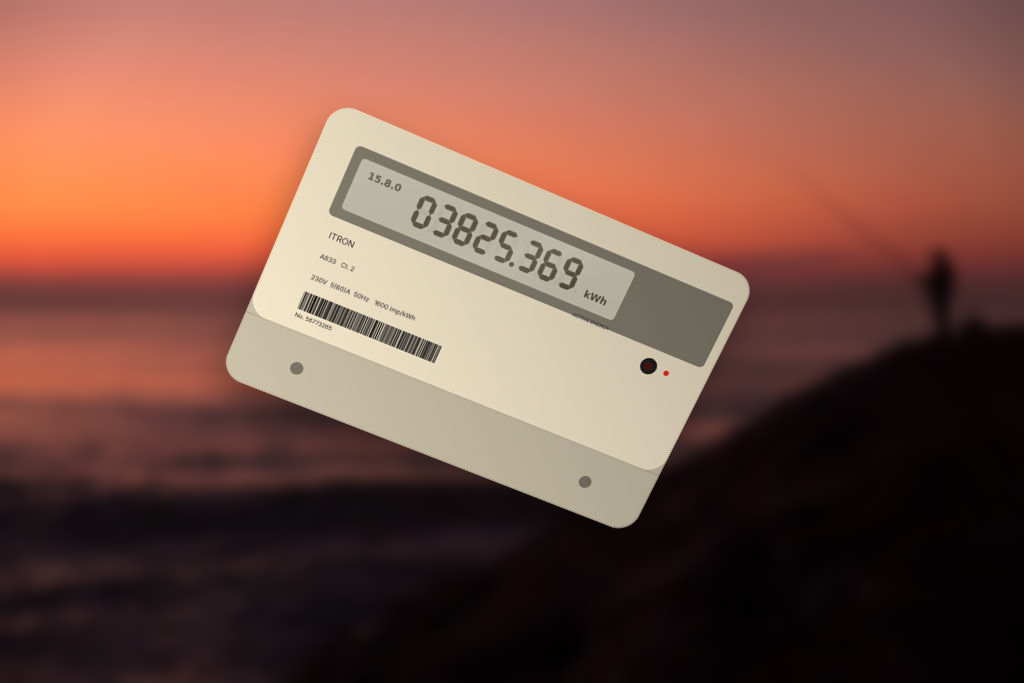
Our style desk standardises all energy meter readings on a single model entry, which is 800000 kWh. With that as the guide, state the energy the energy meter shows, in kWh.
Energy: 3825.369 kWh
